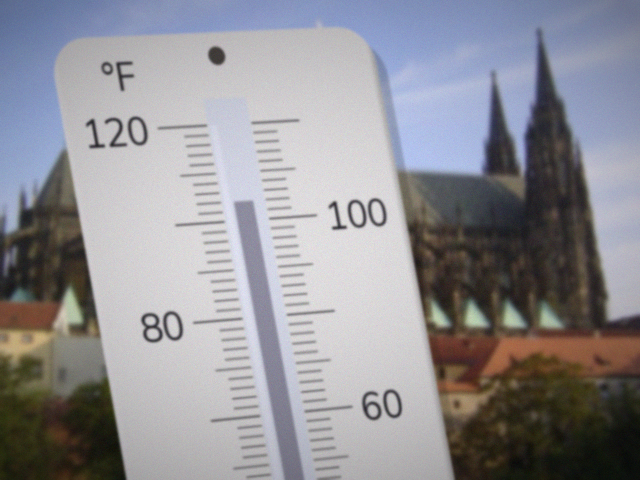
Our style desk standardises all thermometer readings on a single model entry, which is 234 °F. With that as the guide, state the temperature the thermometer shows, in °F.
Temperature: 104 °F
